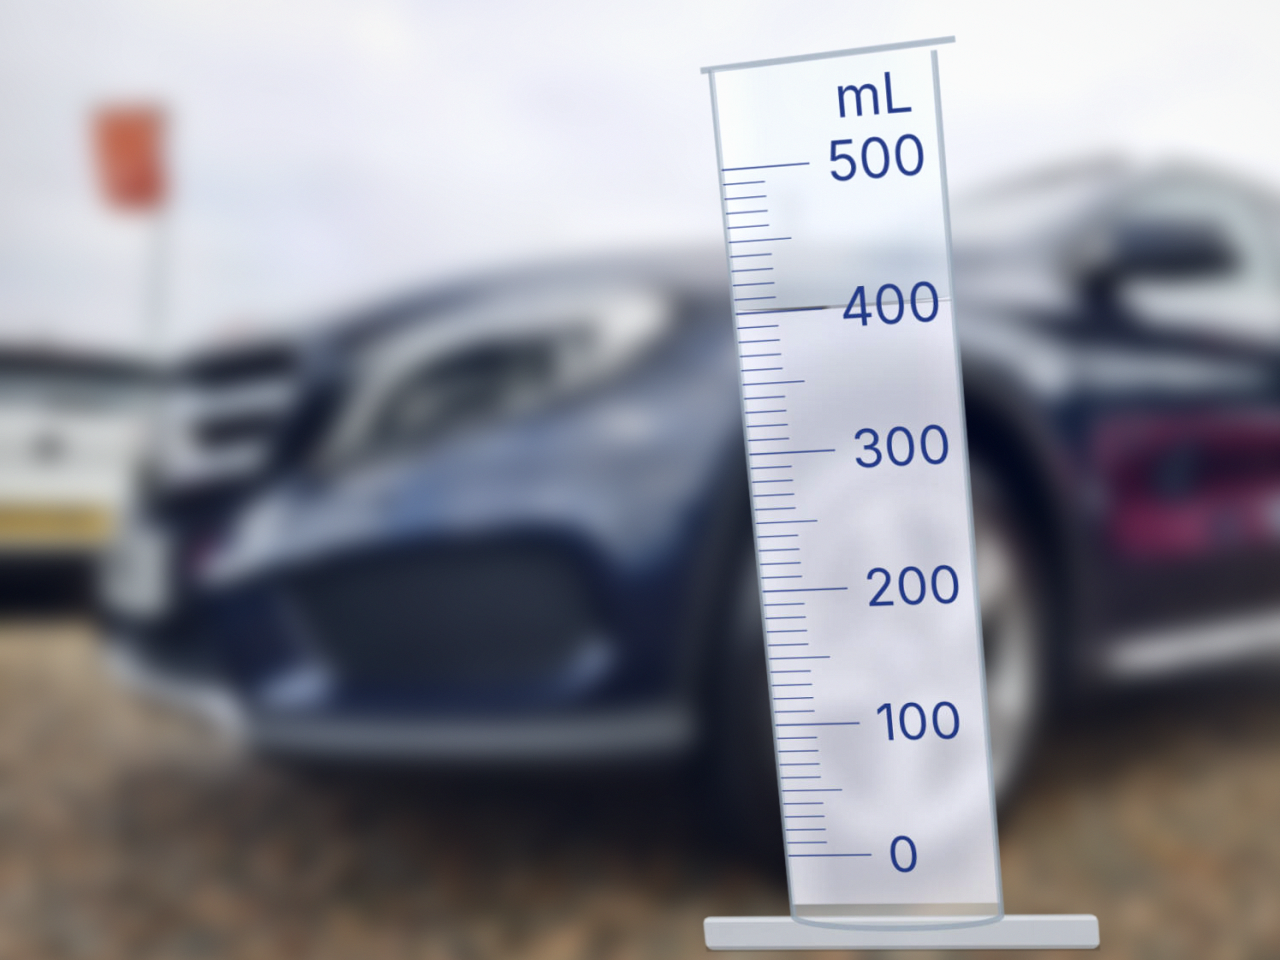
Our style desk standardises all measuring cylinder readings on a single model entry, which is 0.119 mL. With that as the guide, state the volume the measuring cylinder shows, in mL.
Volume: 400 mL
